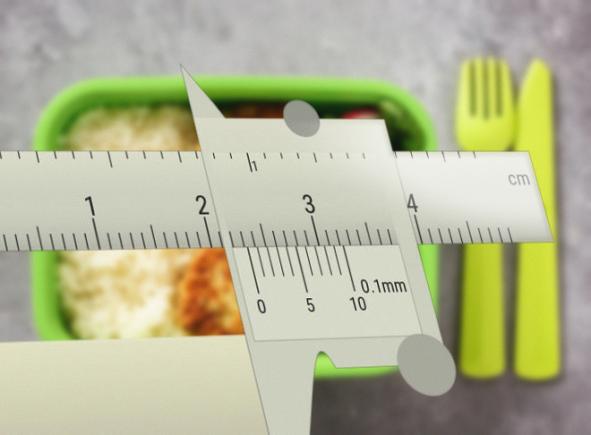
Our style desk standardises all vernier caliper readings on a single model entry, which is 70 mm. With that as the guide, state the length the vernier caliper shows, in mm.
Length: 23.3 mm
